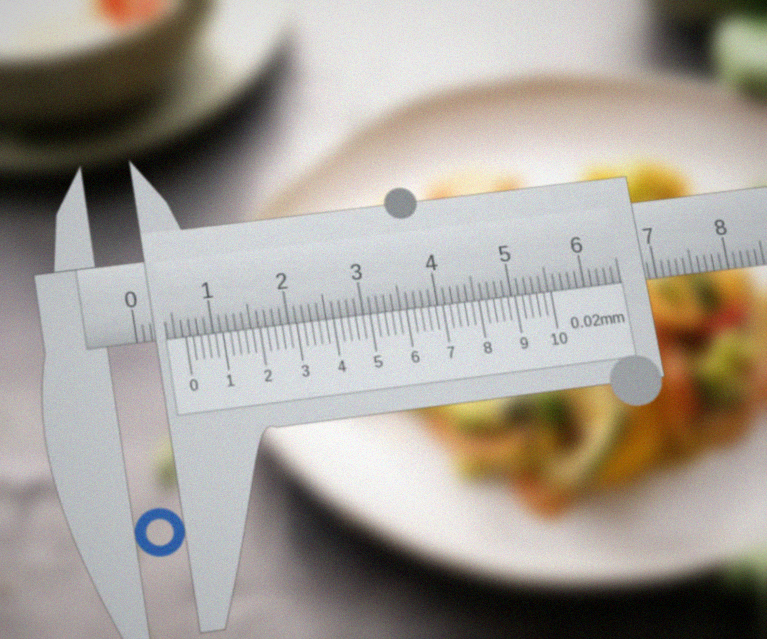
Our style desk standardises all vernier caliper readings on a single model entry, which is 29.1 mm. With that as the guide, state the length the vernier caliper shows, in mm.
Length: 6.4 mm
